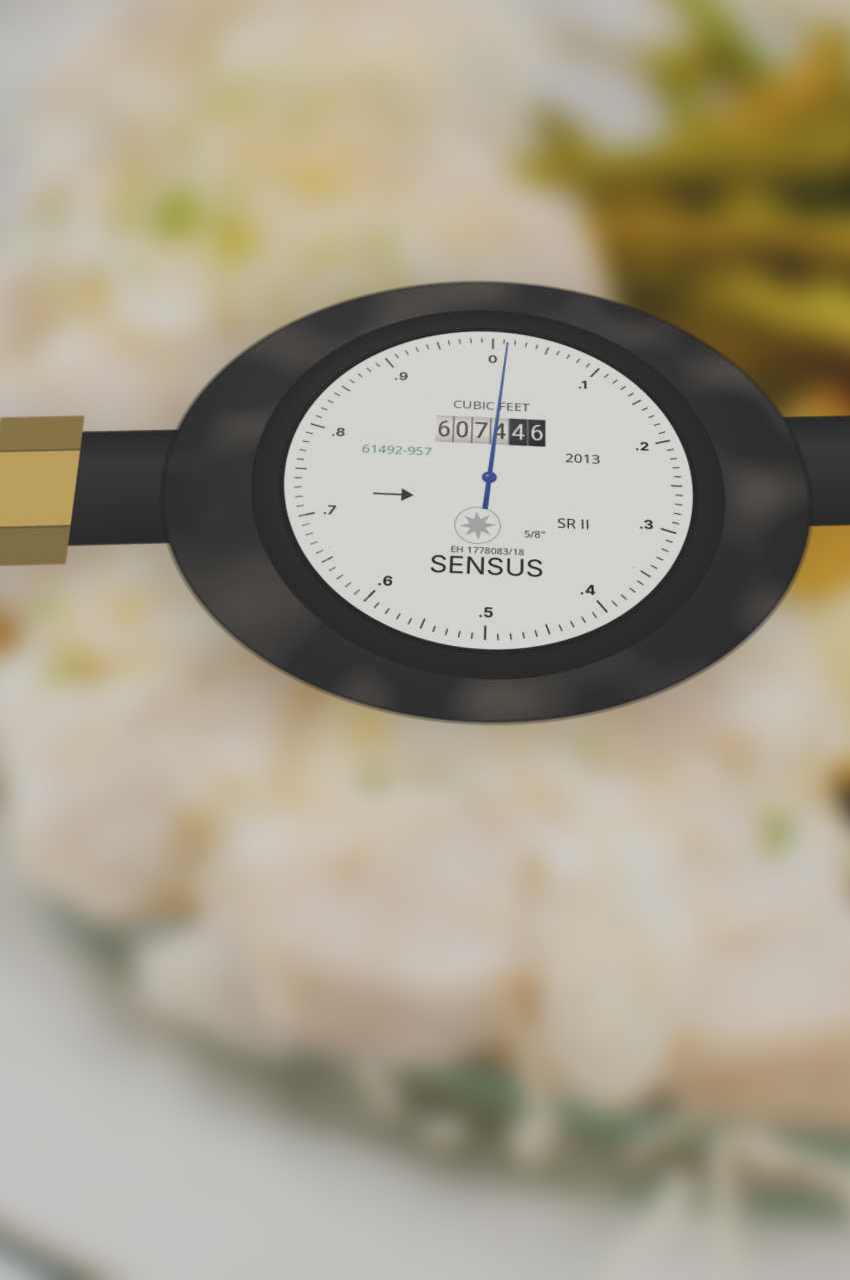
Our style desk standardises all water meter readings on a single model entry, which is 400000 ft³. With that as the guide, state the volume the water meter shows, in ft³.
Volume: 607446.01 ft³
